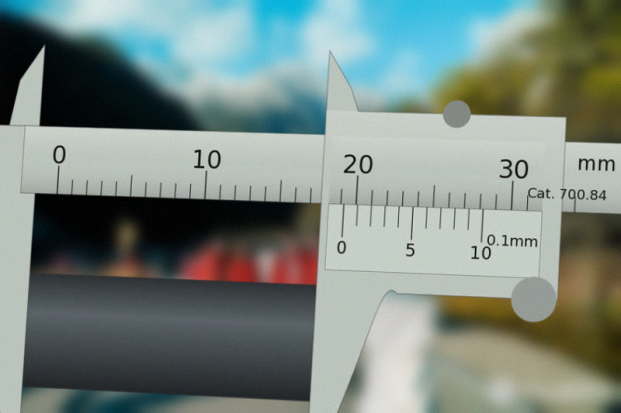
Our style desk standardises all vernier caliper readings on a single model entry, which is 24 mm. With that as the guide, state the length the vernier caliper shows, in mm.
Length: 19.2 mm
